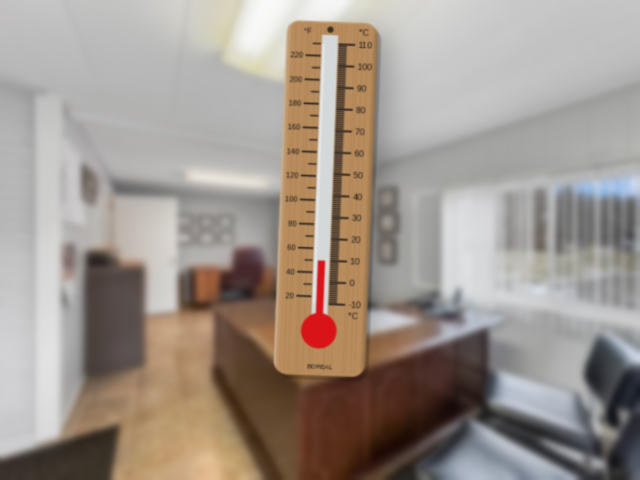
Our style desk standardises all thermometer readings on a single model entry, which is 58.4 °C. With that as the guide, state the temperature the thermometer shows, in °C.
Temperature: 10 °C
